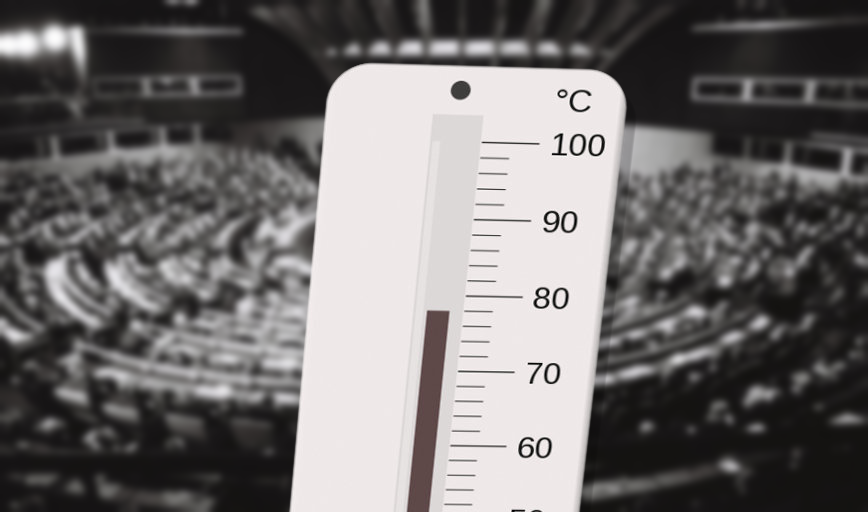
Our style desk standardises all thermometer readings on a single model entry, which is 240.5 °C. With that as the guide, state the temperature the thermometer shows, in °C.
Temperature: 78 °C
